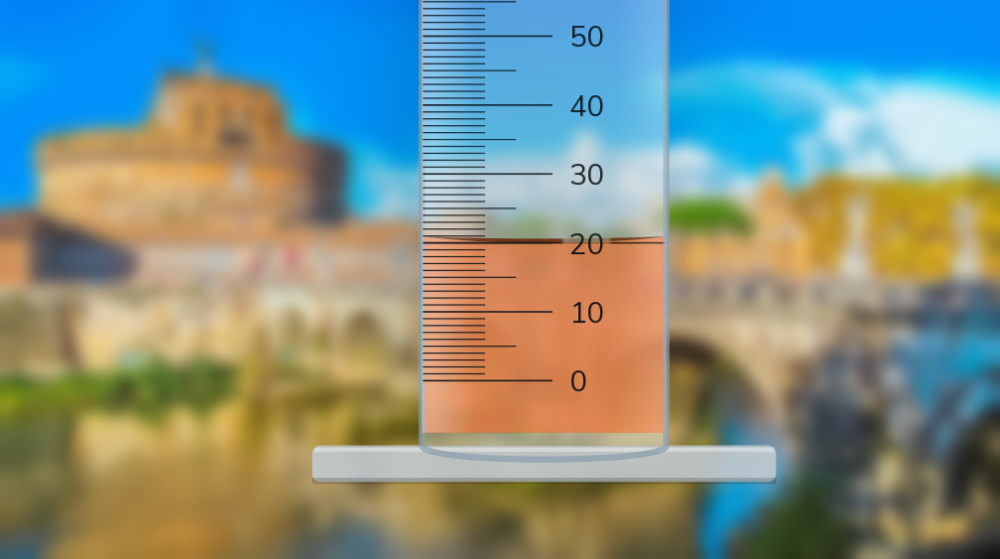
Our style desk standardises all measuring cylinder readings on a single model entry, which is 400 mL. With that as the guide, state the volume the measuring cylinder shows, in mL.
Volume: 20 mL
